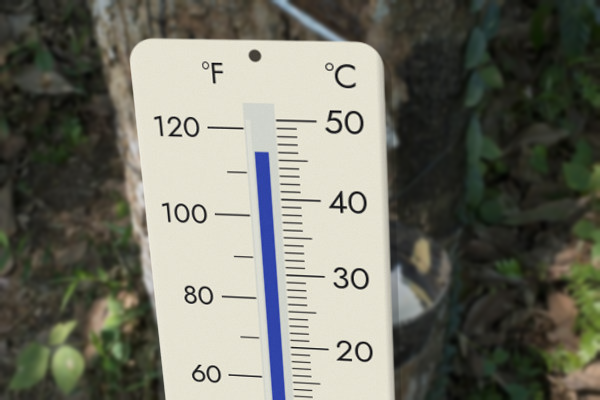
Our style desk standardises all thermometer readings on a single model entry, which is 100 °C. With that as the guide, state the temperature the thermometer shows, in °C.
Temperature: 46 °C
